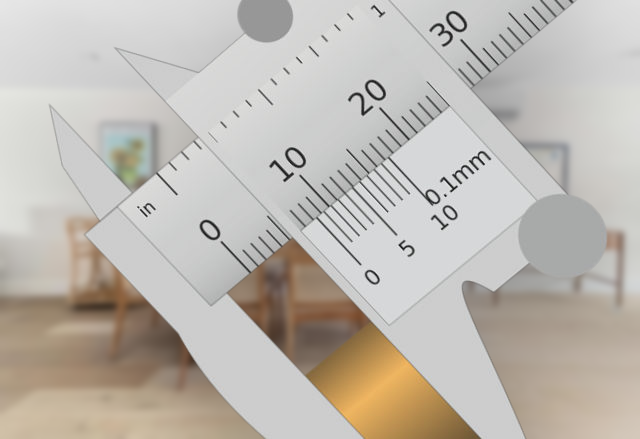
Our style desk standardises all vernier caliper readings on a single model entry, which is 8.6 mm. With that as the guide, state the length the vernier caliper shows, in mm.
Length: 8.4 mm
